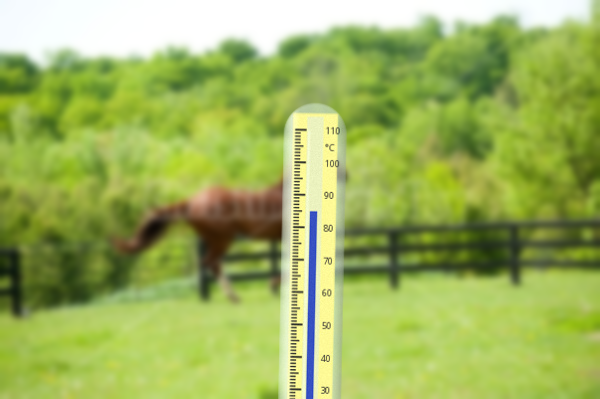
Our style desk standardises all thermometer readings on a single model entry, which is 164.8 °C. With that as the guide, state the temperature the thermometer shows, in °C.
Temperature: 85 °C
